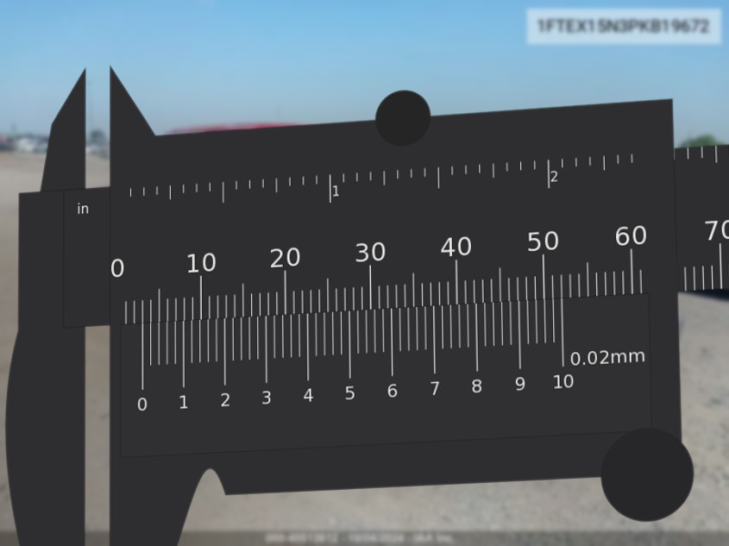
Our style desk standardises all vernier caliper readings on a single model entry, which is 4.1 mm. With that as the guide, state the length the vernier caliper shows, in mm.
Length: 3.0 mm
